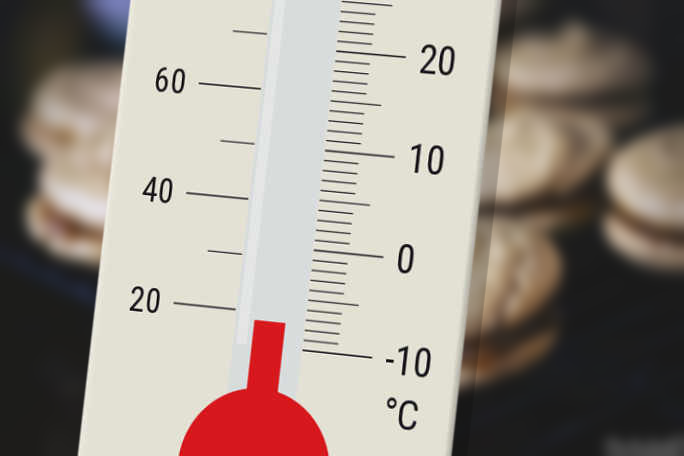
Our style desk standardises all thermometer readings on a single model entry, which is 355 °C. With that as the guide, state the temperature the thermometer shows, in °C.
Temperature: -7.5 °C
